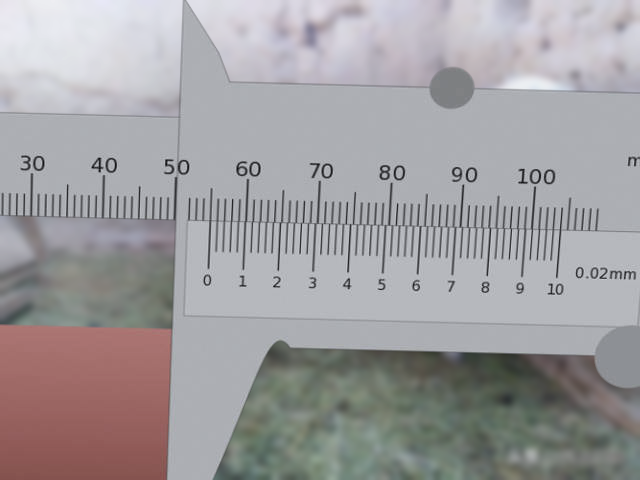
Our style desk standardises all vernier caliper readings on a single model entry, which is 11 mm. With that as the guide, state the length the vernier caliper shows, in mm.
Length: 55.0 mm
